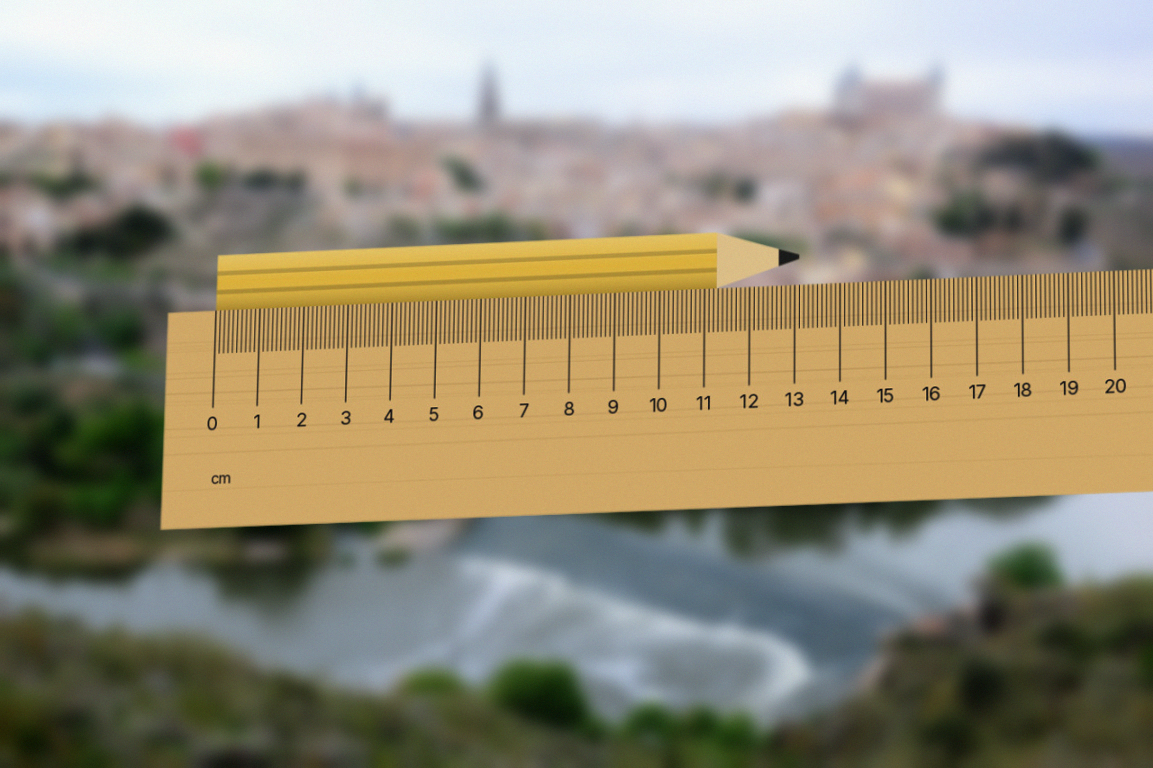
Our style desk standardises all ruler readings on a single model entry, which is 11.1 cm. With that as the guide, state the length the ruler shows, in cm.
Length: 13.1 cm
